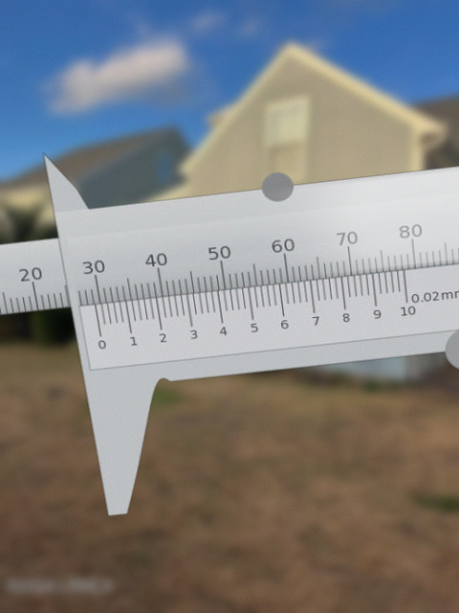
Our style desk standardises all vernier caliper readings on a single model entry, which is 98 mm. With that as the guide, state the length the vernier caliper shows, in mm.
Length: 29.2 mm
